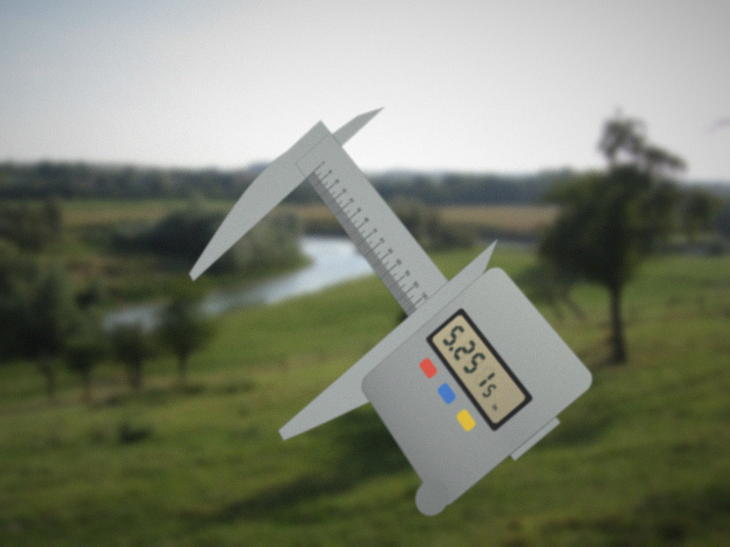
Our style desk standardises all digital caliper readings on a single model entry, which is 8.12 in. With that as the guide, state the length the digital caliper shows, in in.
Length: 5.2515 in
